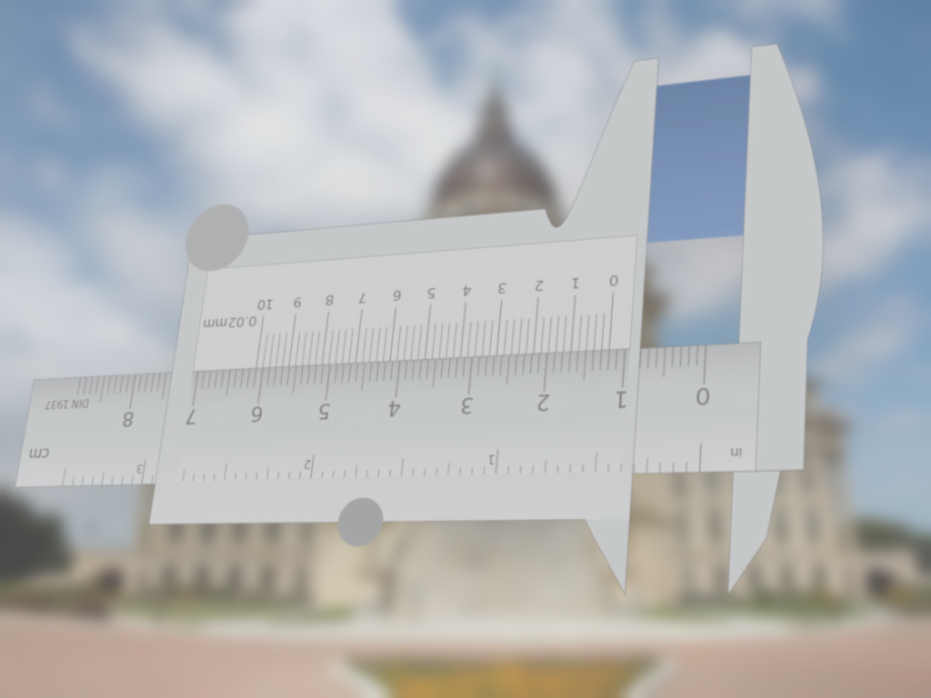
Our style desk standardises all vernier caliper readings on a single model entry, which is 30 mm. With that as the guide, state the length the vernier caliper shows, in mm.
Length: 12.0 mm
